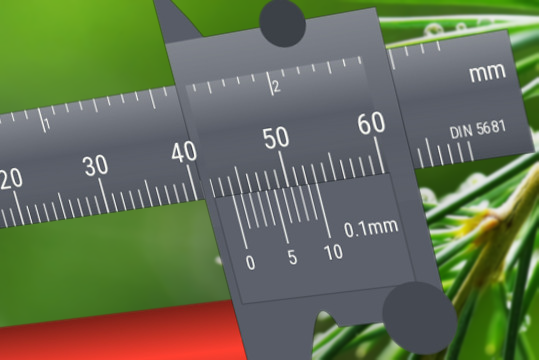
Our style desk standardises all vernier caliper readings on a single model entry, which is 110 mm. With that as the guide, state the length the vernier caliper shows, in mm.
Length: 44.0 mm
